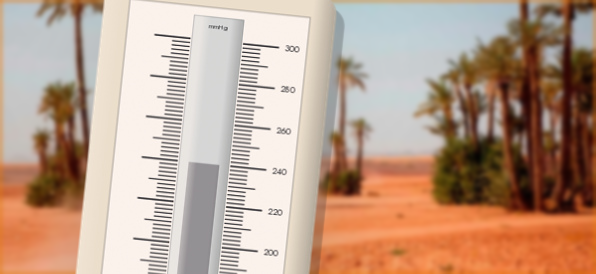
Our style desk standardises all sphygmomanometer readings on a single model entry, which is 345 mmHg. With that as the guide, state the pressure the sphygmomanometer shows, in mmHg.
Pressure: 240 mmHg
